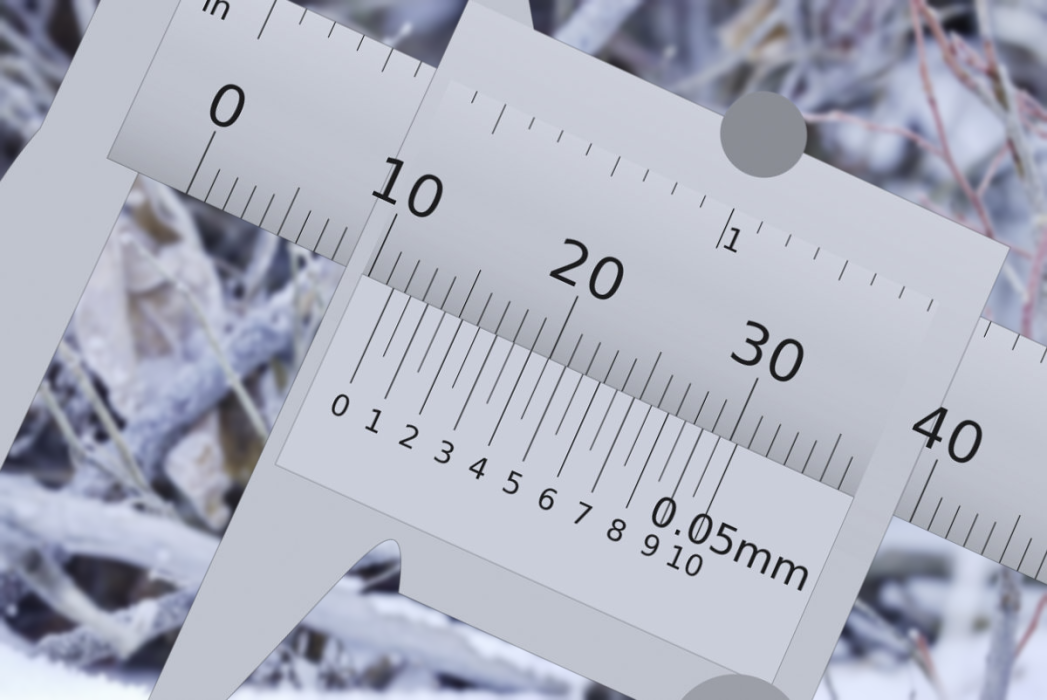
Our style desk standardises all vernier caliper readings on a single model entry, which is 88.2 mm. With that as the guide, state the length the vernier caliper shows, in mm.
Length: 11.4 mm
